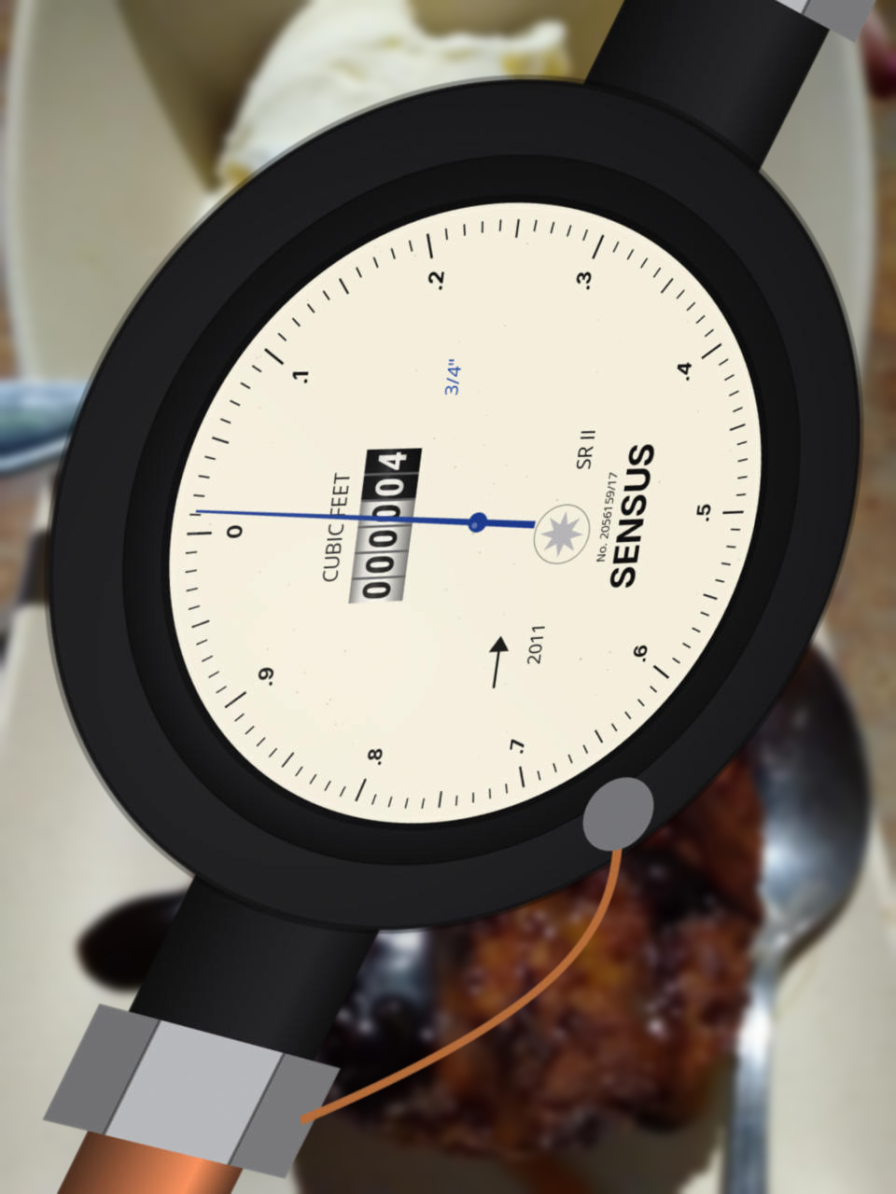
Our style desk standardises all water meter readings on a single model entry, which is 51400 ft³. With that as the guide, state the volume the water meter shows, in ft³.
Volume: 4.01 ft³
